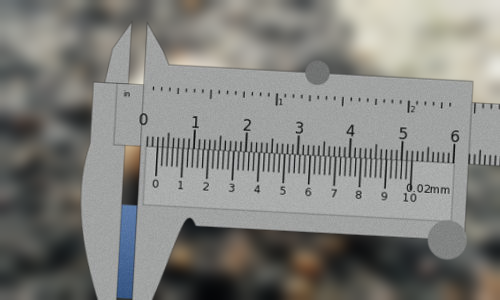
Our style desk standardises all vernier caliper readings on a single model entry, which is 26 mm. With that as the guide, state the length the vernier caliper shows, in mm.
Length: 3.0 mm
